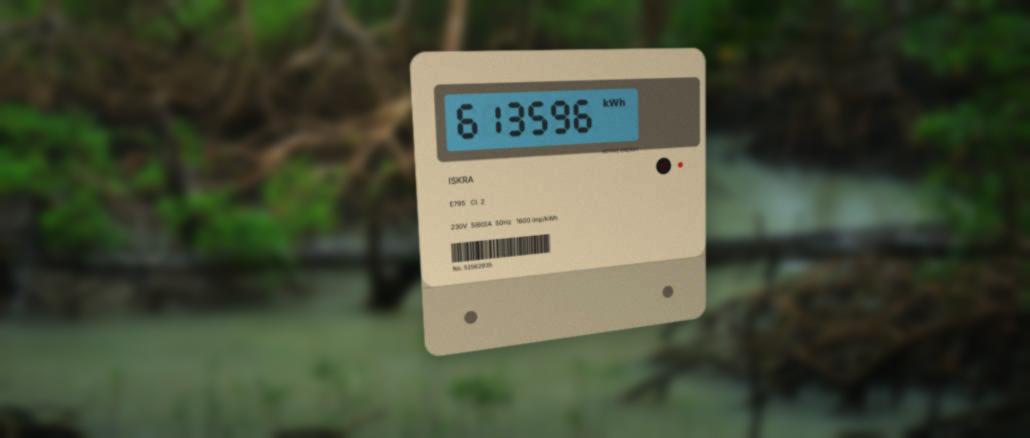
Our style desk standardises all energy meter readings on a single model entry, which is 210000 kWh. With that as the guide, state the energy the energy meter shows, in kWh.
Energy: 613596 kWh
